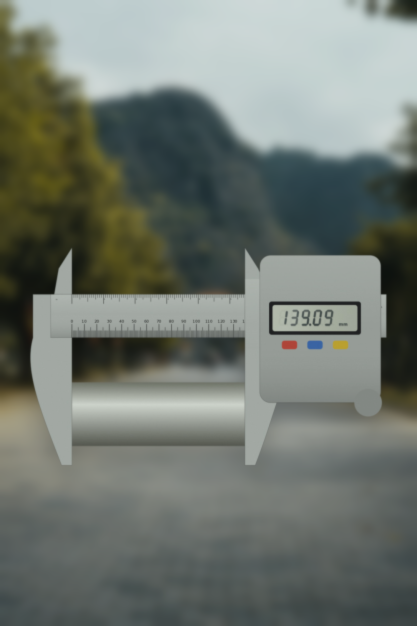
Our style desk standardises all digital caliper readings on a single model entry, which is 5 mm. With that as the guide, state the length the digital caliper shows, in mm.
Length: 139.09 mm
